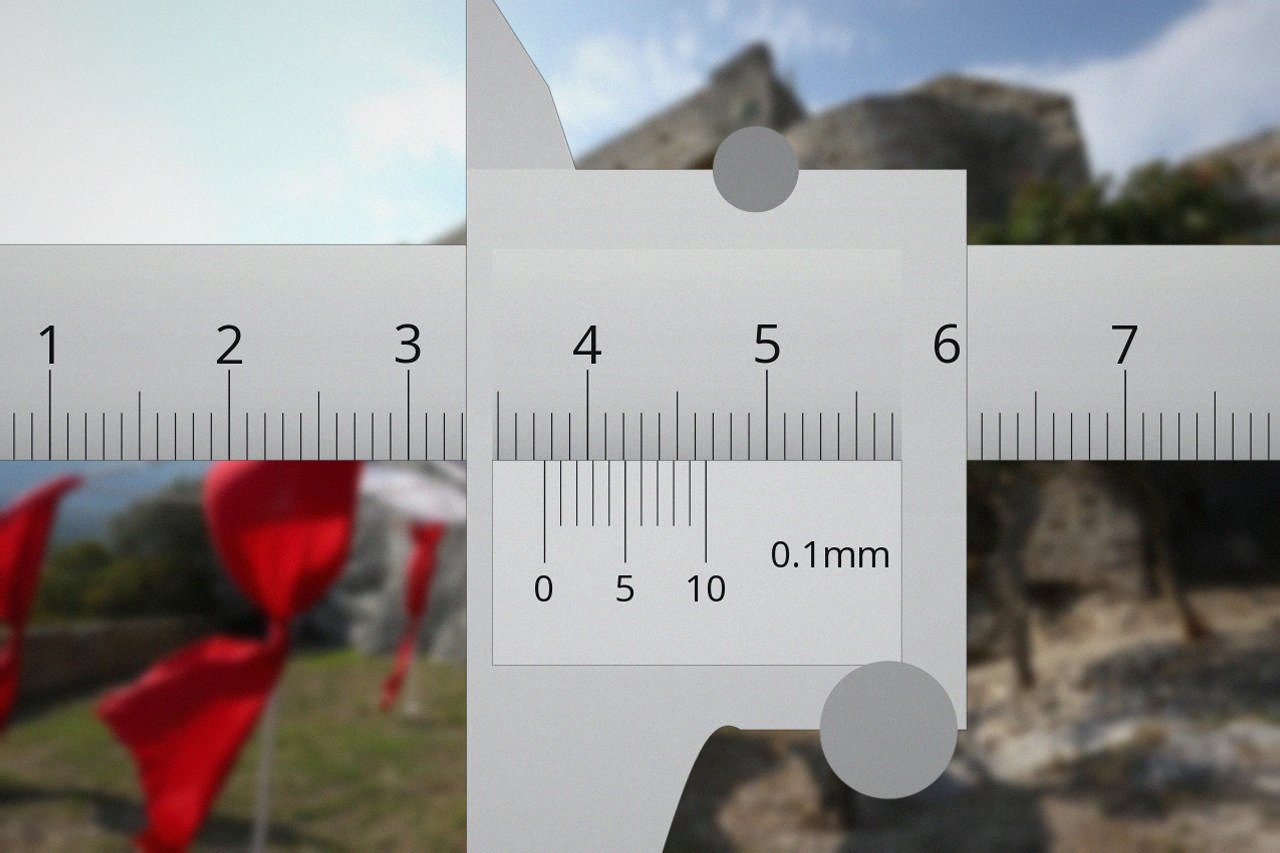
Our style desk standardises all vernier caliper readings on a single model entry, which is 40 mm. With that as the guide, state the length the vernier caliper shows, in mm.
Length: 37.6 mm
